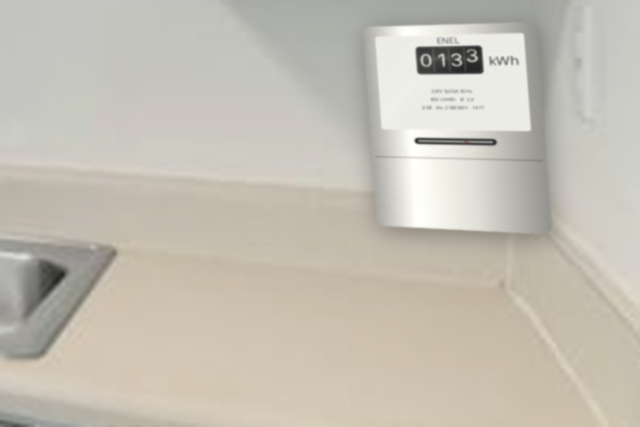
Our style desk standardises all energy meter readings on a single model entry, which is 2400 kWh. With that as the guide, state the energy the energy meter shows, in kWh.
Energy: 133 kWh
